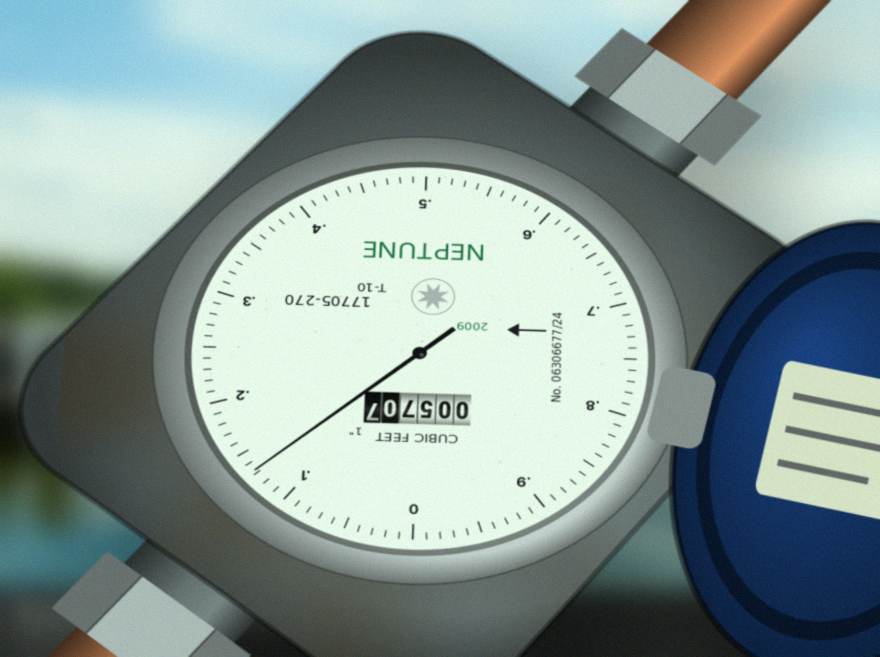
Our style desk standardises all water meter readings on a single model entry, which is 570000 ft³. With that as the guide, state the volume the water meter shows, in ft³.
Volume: 5707.13 ft³
